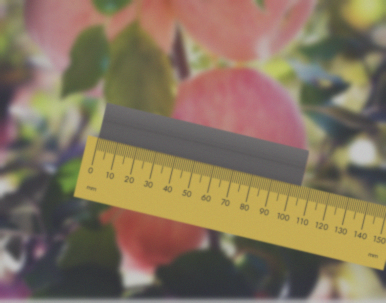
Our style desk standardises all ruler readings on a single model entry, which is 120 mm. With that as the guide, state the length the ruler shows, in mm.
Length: 105 mm
